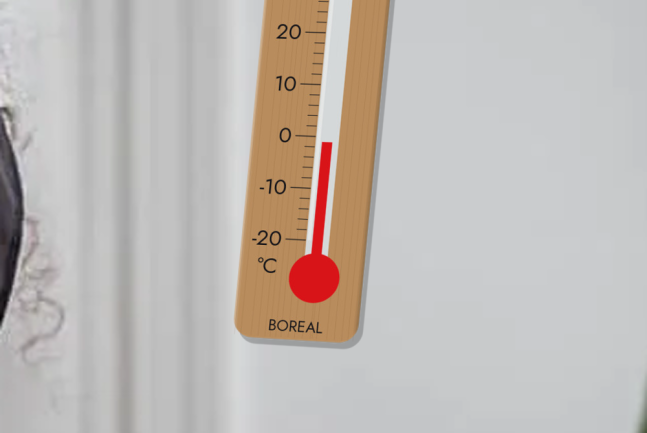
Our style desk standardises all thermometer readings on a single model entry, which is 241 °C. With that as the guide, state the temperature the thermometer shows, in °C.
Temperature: -1 °C
